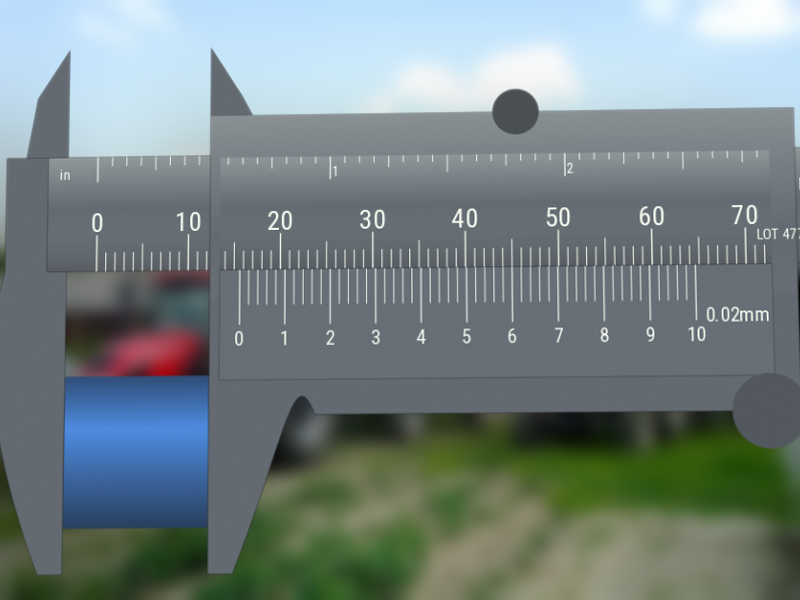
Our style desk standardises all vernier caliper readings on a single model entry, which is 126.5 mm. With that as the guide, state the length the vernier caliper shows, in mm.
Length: 15.6 mm
